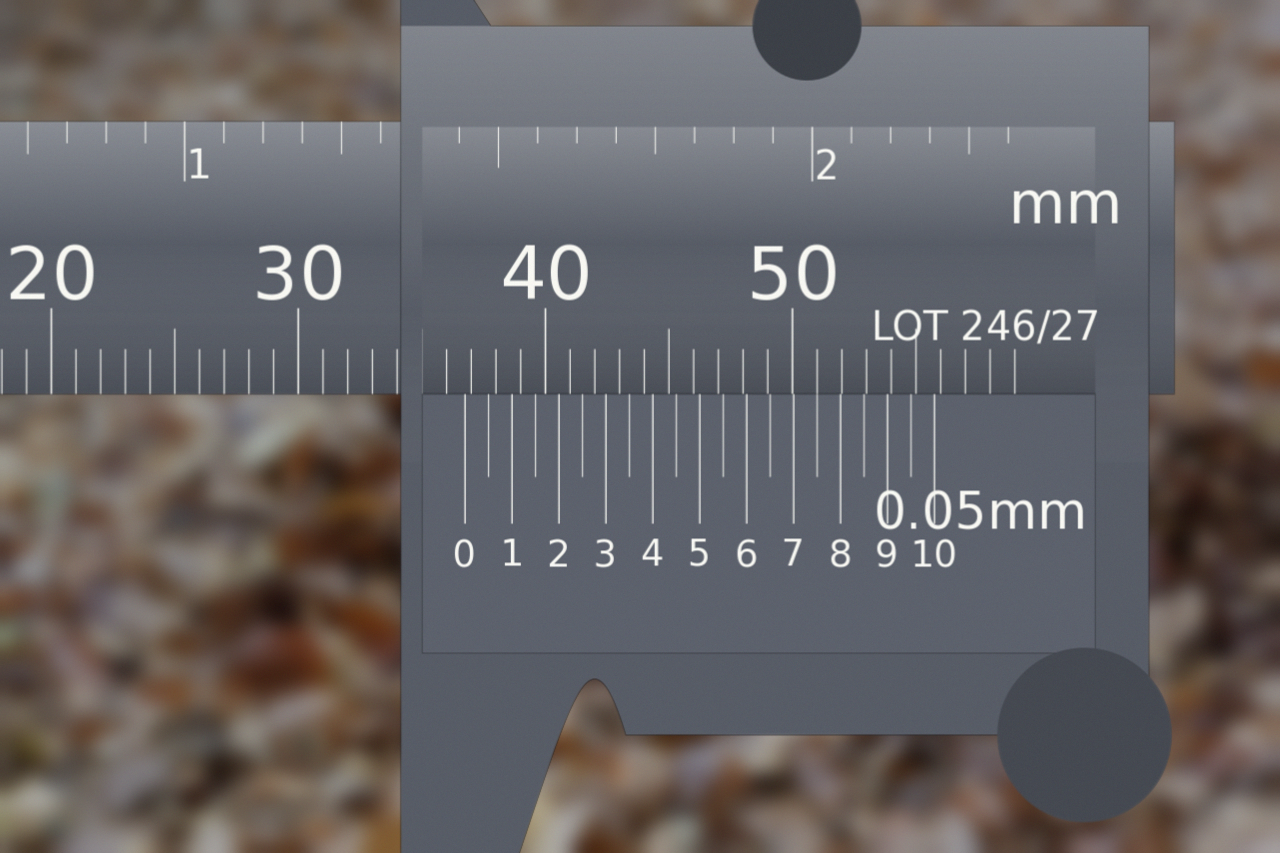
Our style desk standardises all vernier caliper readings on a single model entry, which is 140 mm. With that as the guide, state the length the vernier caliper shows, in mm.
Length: 36.75 mm
